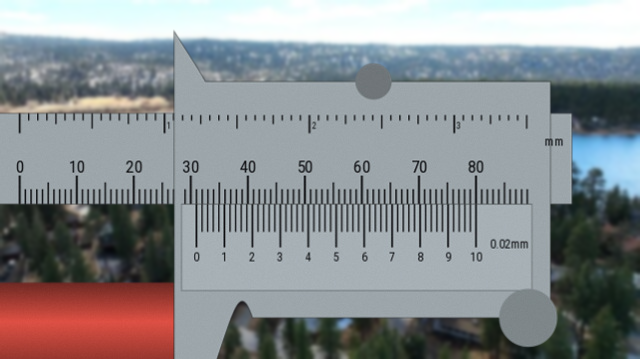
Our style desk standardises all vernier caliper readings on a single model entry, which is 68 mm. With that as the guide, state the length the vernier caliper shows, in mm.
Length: 31.0 mm
